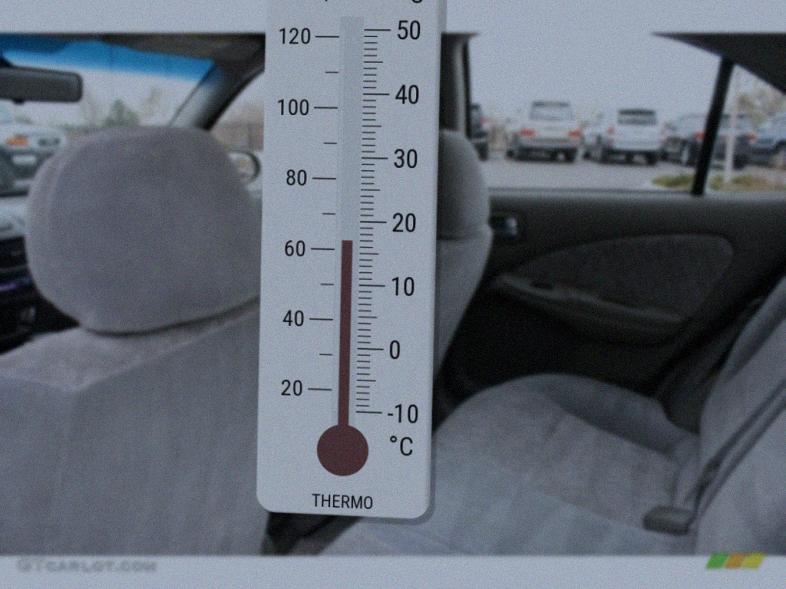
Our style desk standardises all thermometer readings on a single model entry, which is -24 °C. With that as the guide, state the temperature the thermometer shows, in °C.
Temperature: 17 °C
